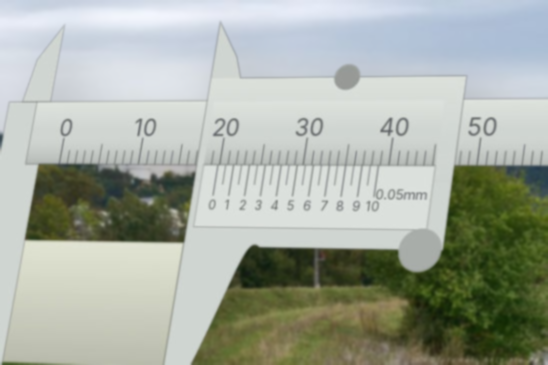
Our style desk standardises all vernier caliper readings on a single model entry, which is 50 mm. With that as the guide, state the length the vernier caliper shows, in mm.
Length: 19.8 mm
